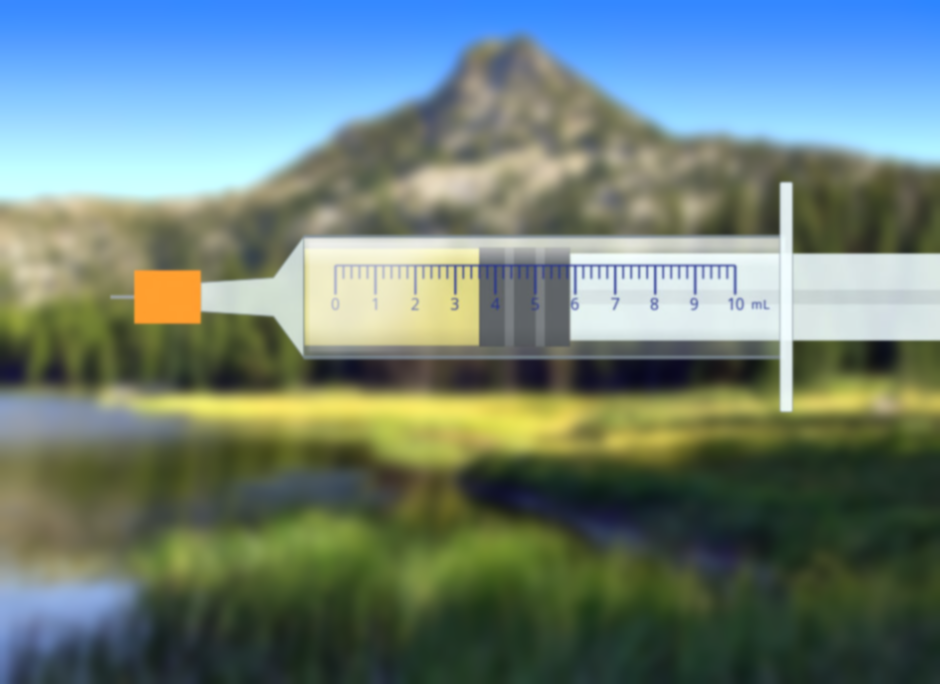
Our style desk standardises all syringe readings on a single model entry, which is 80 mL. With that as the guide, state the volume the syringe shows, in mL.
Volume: 3.6 mL
